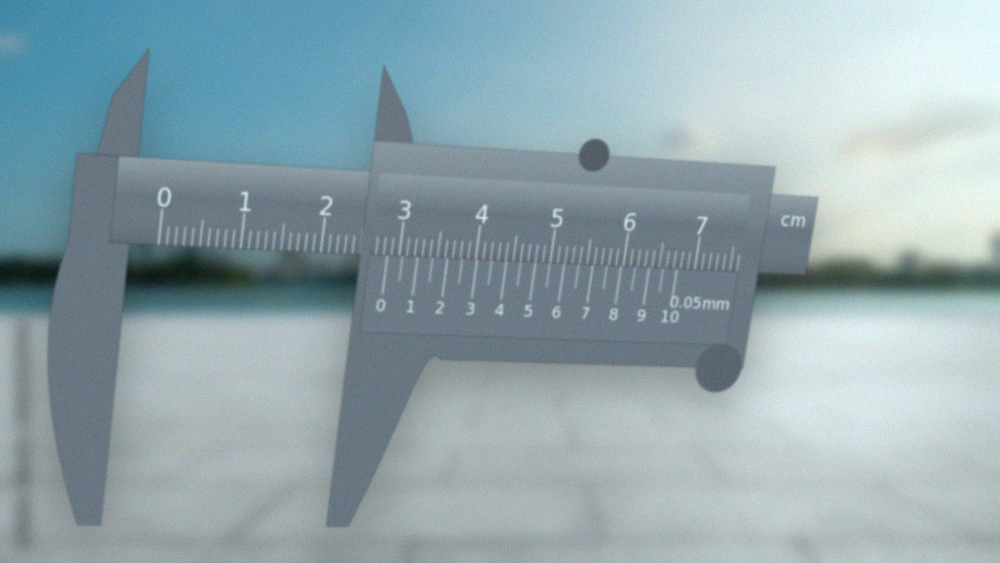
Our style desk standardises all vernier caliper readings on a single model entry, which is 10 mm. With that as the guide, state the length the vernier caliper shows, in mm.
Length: 28.5 mm
